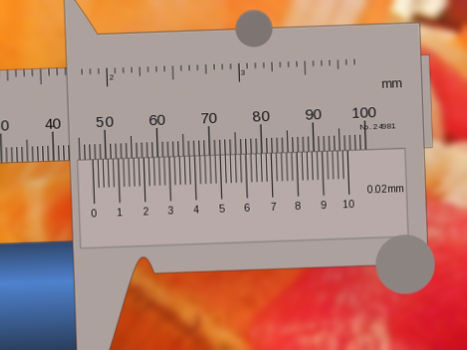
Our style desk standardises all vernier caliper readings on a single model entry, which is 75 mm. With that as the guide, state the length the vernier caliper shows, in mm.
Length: 47.5 mm
